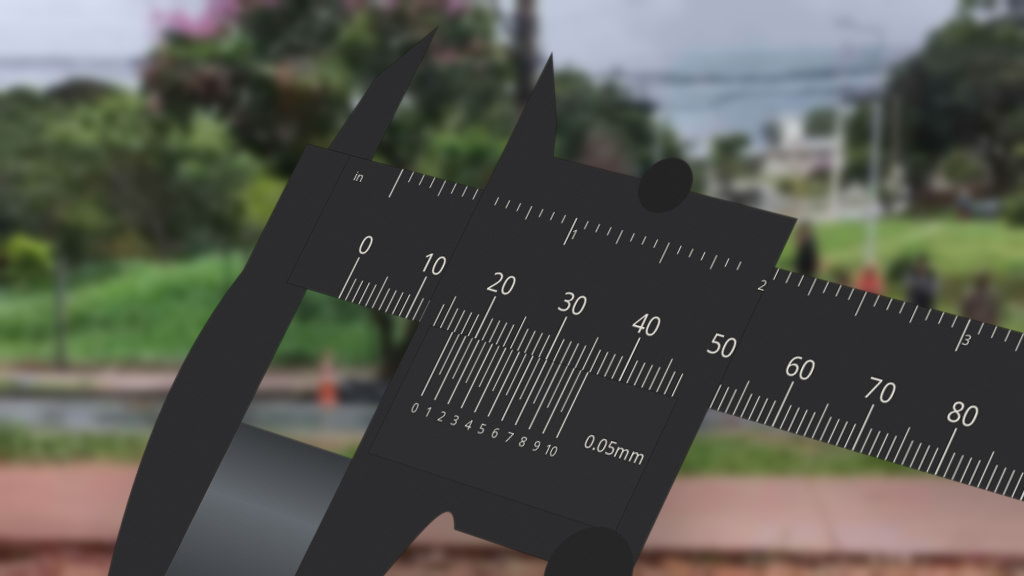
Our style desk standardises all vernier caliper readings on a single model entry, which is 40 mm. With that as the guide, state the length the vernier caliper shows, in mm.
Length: 16.8 mm
